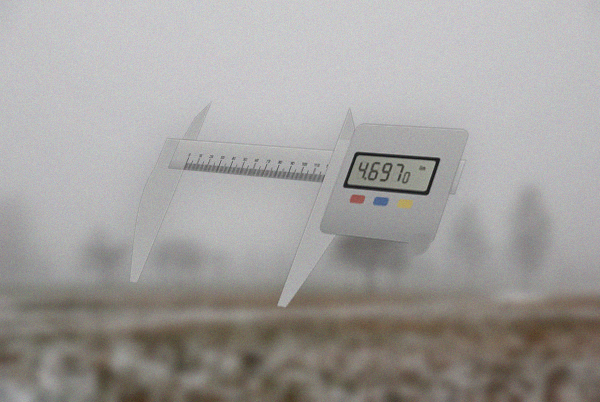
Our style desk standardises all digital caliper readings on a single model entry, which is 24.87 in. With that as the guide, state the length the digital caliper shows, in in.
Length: 4.6970 in
